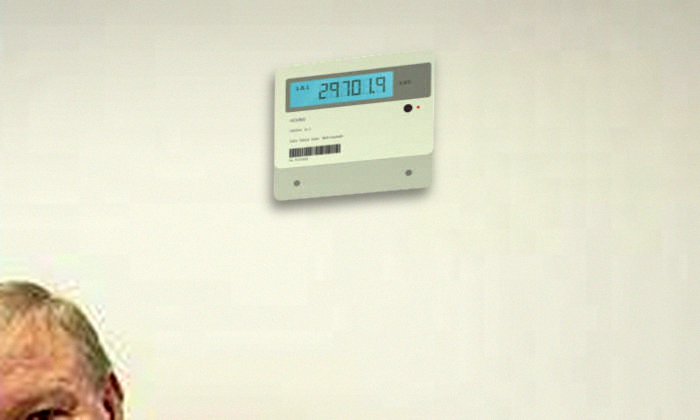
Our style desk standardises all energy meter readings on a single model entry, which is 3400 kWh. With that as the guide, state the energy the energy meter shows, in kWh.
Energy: 29701.9 kWh
